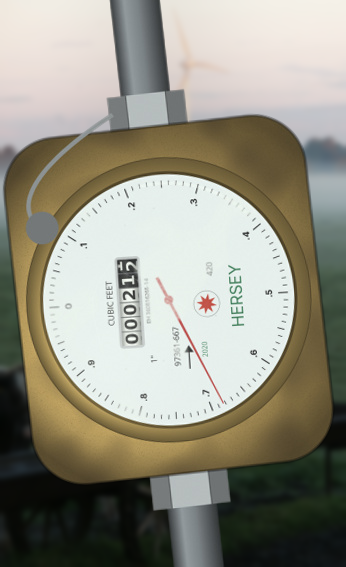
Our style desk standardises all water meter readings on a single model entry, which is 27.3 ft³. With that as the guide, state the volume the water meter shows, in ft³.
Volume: 211.68 ft³
